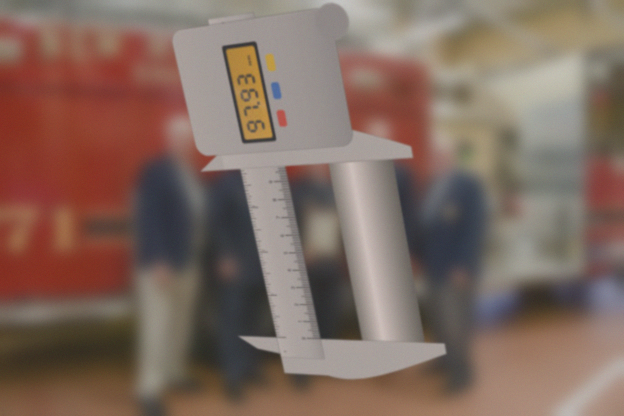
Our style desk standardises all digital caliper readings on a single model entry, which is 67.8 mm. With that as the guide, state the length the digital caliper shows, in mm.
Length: 97.93 mm
